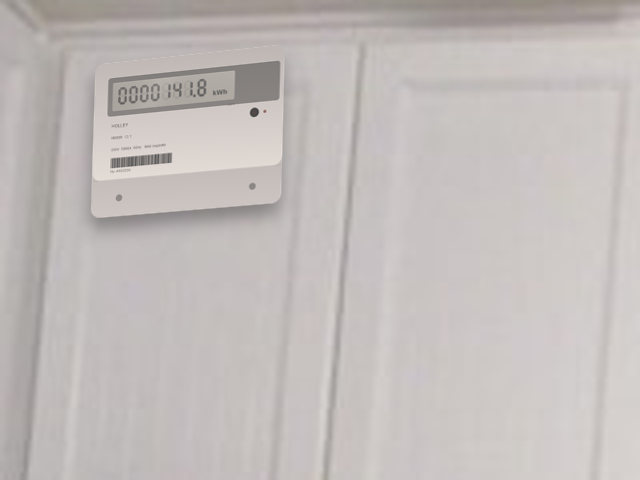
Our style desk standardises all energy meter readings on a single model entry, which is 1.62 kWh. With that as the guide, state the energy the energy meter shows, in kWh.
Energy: 141.8 kWh
